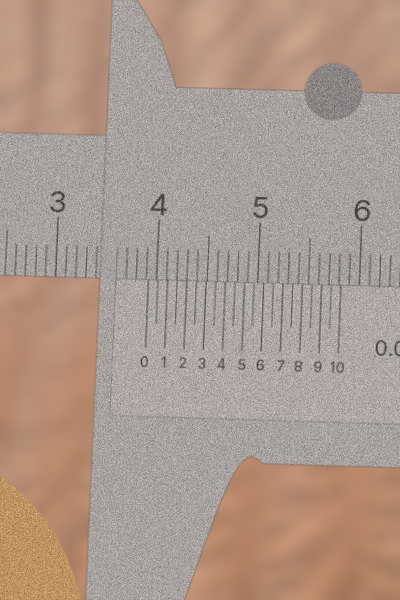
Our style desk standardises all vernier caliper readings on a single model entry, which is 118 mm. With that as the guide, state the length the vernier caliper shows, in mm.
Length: 39.2 mm
